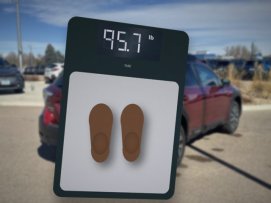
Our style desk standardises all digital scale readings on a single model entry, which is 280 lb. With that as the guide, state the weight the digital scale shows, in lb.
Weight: 95.7 lb
